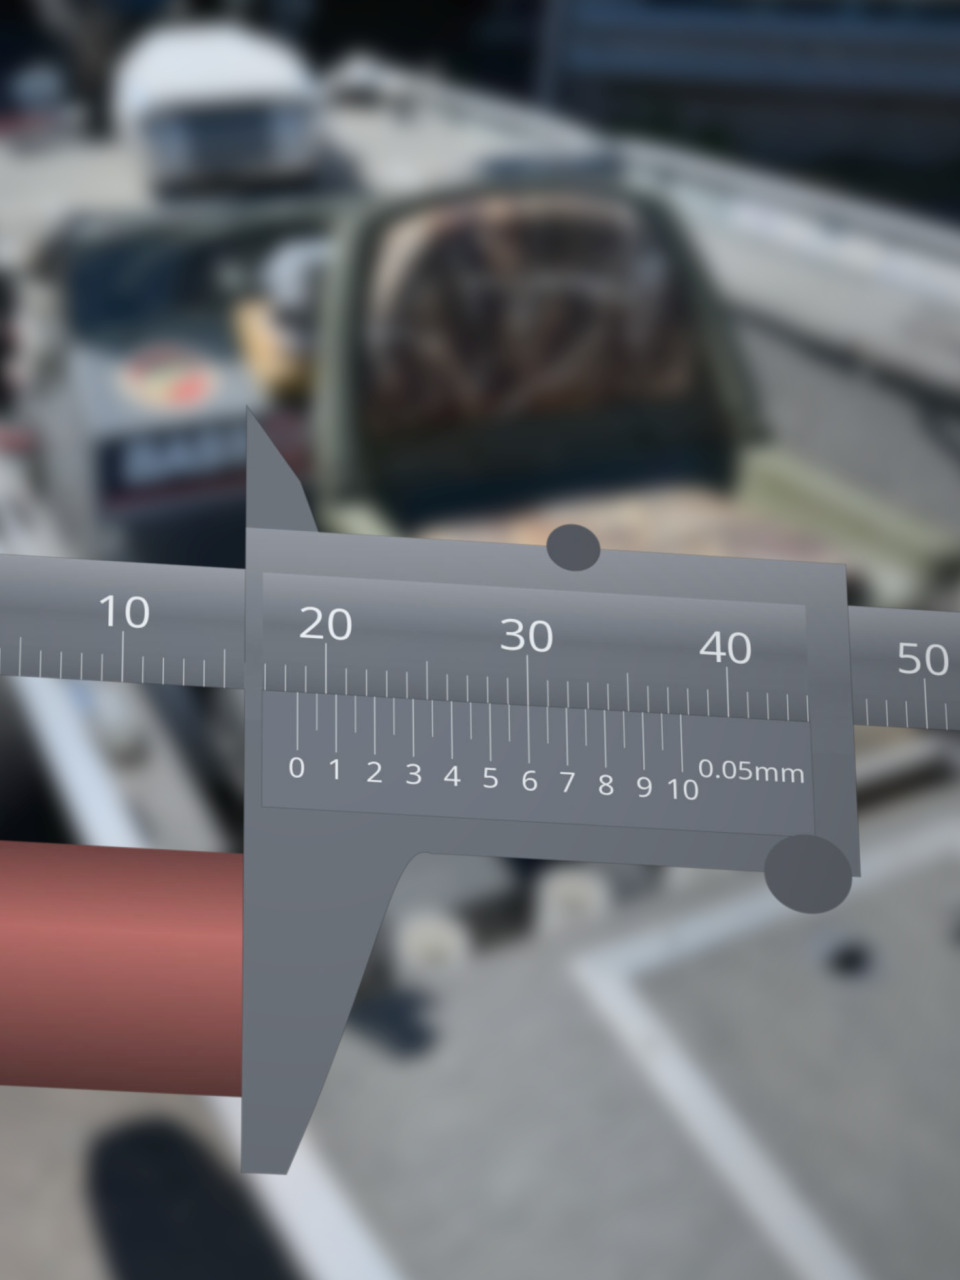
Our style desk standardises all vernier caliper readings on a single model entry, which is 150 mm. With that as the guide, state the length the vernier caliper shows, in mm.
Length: 18.6 mm
